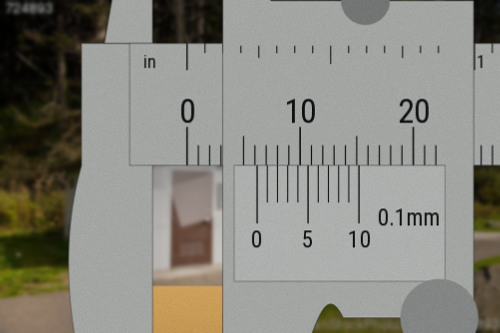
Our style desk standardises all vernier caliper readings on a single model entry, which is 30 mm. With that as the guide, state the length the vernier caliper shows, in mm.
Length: 6.2 mm
